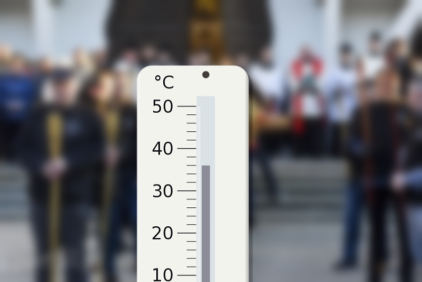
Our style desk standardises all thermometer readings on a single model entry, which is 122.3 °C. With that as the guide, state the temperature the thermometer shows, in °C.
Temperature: 36 °C
